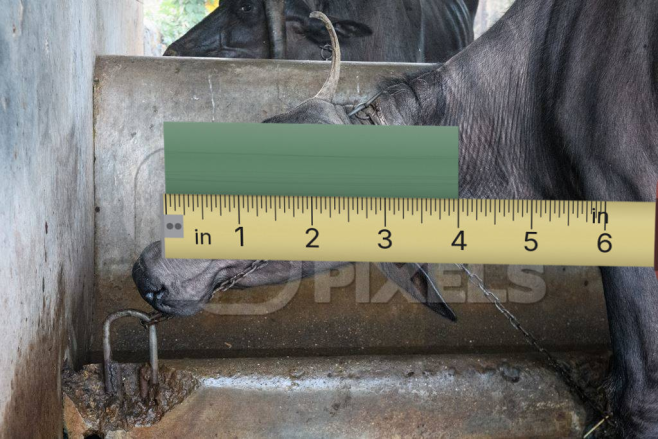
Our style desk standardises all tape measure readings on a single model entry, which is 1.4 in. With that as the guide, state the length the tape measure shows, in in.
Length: 4 in
